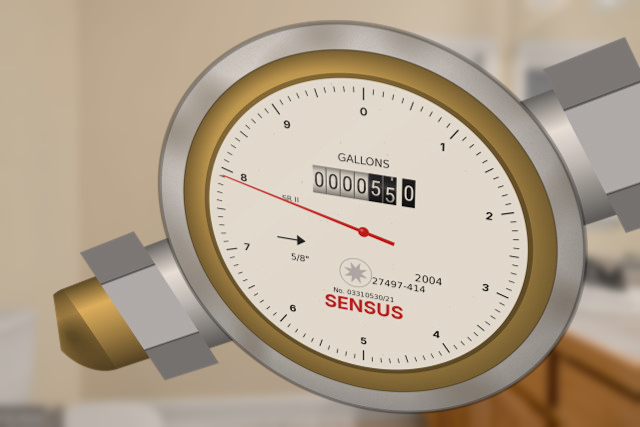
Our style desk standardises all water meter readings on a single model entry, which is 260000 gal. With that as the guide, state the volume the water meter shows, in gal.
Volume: 547.9 gal
